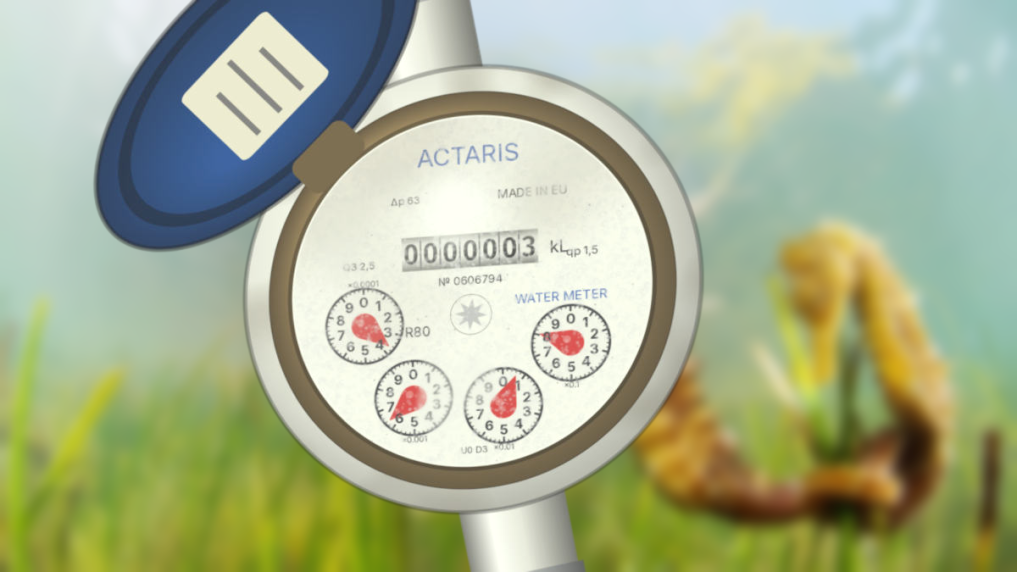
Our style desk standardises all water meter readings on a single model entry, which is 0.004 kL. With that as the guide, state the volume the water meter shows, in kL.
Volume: 3.8063 kL
